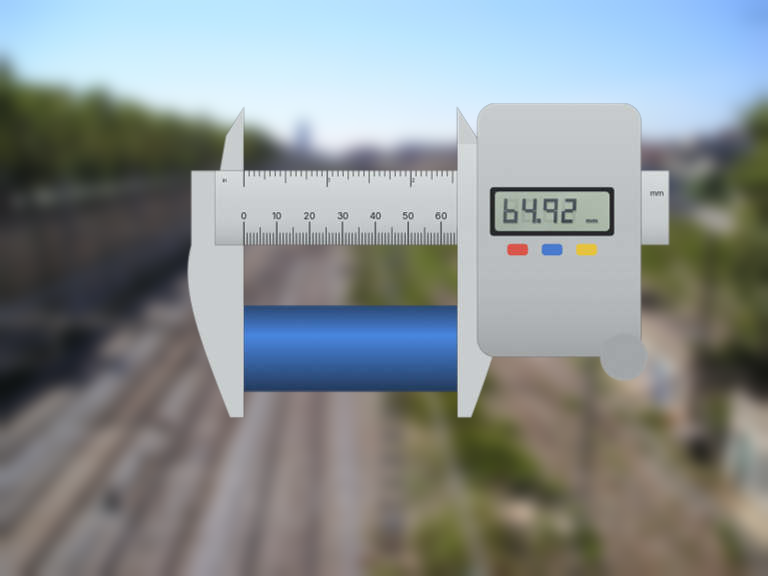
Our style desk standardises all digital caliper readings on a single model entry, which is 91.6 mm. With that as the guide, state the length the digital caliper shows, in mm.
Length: 64.92 mm
